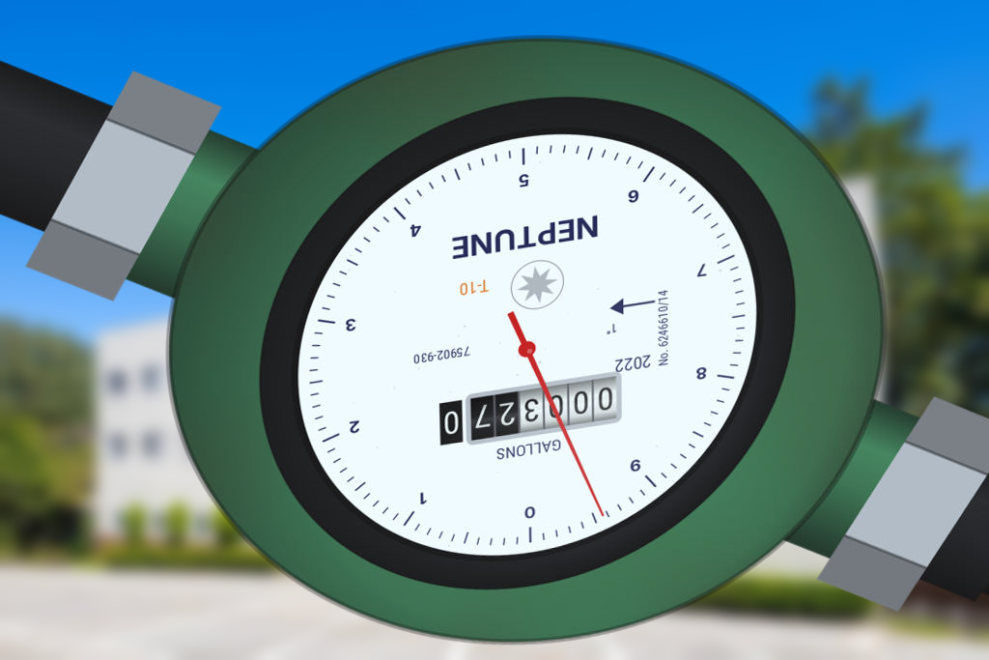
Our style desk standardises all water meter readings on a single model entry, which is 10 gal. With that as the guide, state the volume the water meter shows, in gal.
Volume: 3269.4 gal
